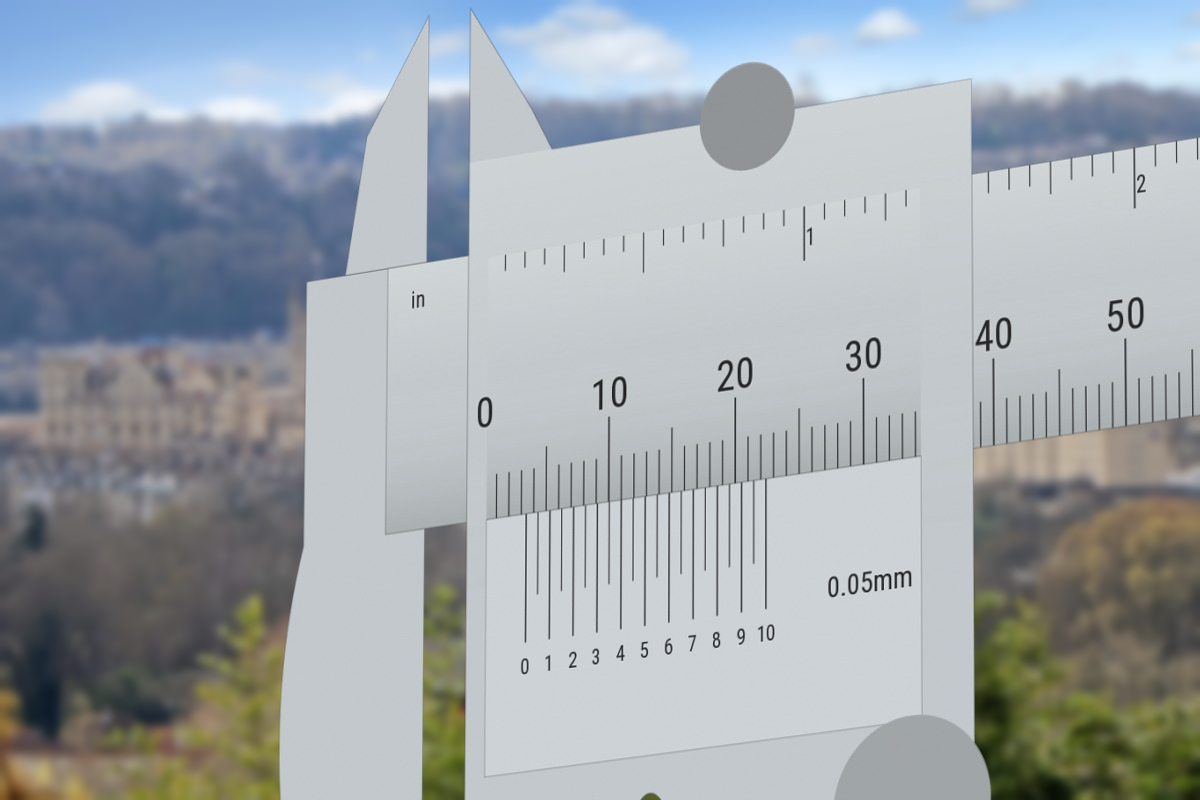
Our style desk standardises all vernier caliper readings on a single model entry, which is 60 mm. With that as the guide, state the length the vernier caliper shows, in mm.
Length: 3.4 mm
